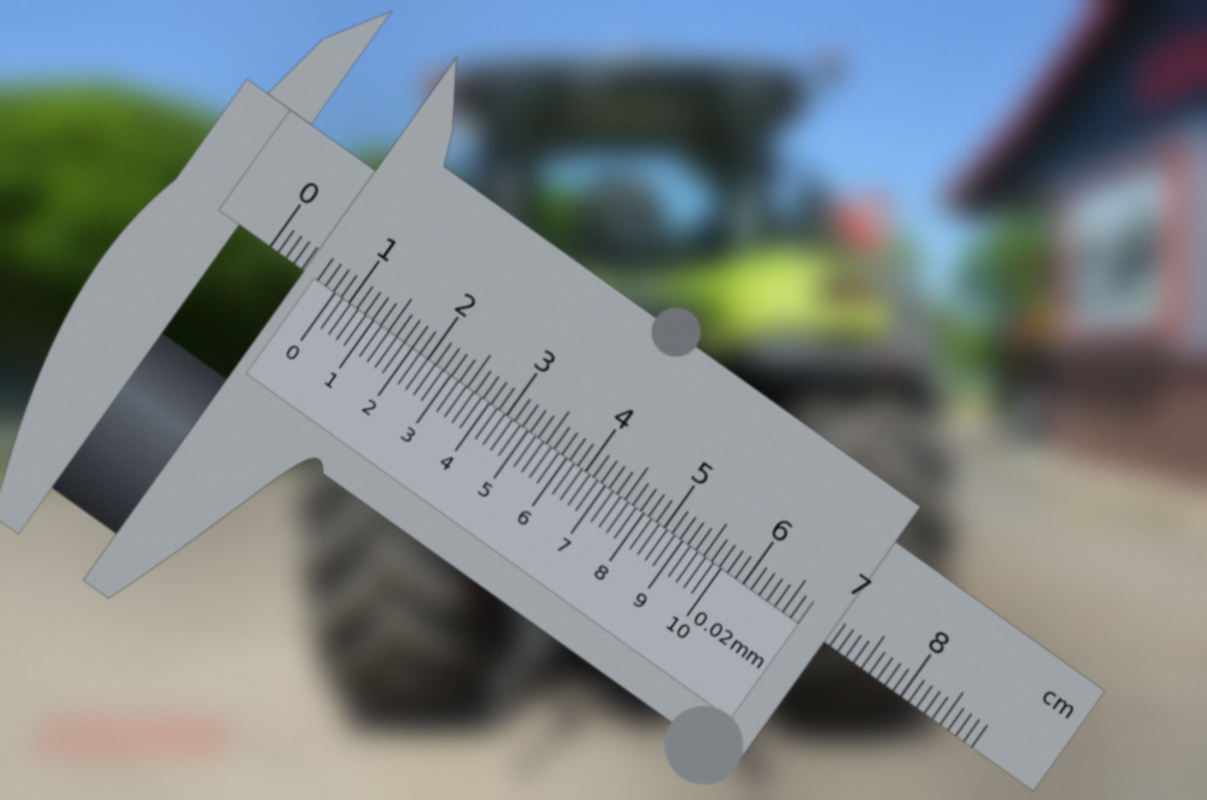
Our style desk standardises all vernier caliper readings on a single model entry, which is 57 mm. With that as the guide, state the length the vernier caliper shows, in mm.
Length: 8.2 mm
